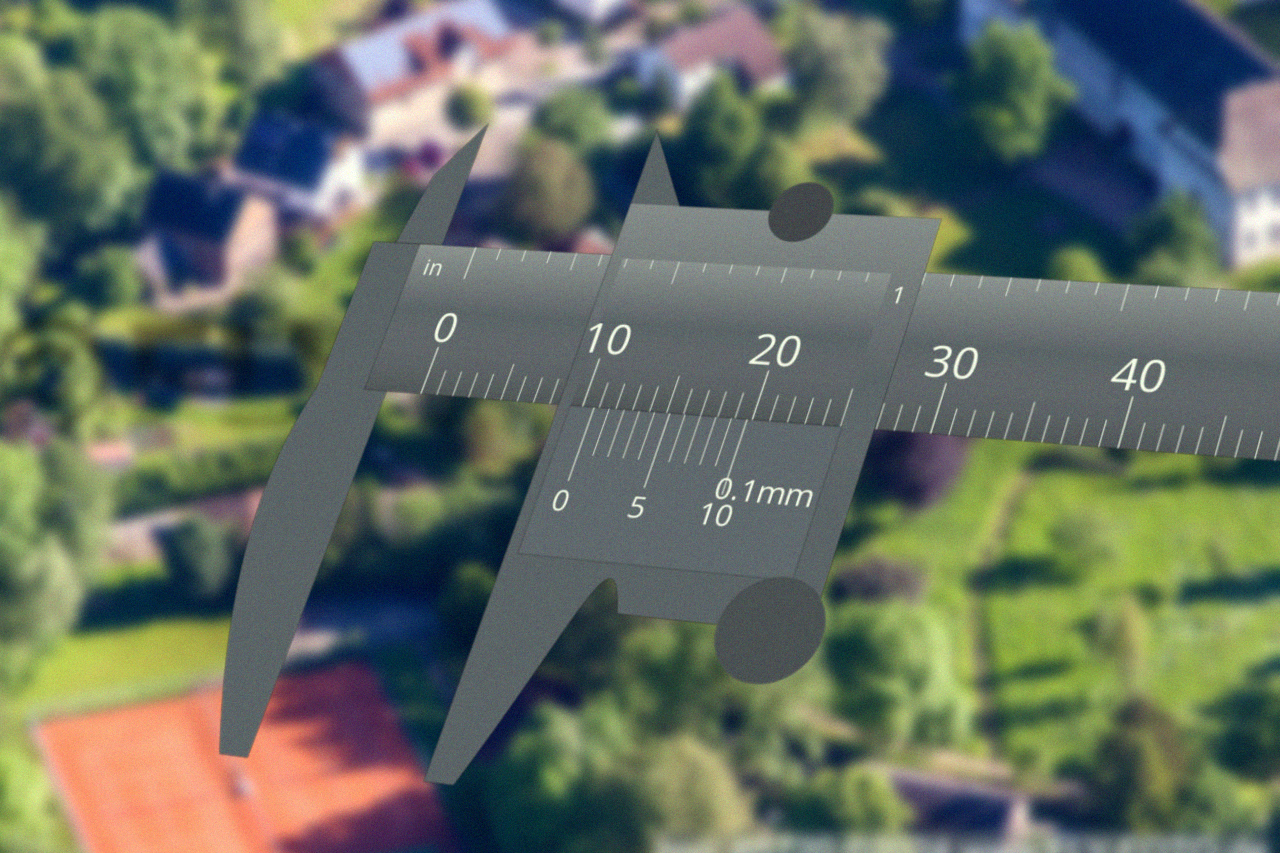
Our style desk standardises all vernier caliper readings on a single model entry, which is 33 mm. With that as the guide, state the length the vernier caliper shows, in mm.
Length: 10.7 mm
